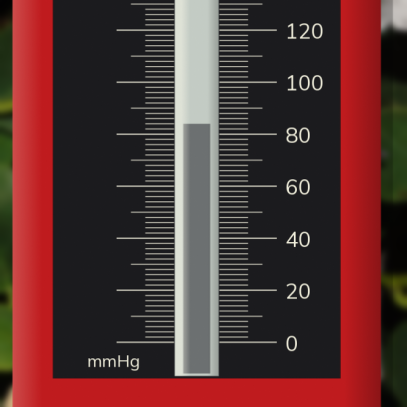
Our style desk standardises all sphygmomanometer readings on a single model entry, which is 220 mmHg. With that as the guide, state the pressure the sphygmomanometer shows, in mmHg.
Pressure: 84 mmHg
